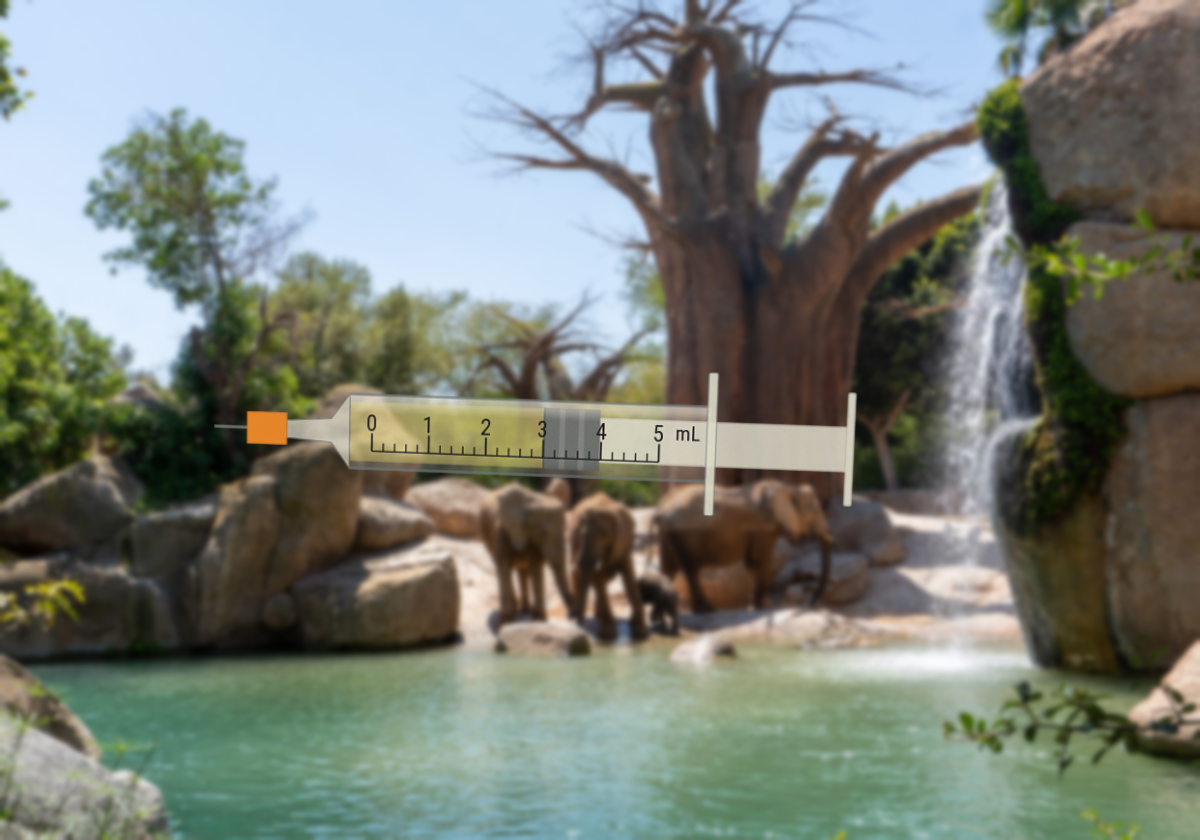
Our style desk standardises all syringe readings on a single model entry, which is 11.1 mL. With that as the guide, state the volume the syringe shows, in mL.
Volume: 3 mL
